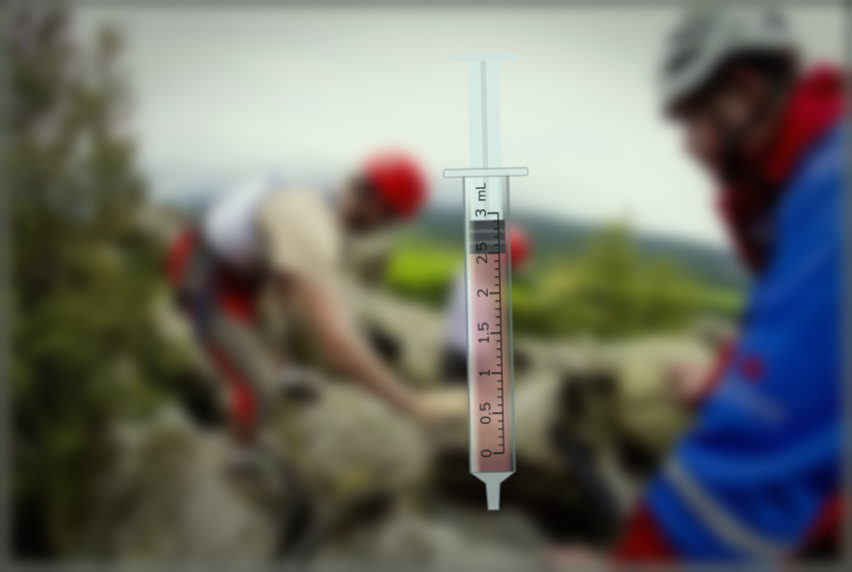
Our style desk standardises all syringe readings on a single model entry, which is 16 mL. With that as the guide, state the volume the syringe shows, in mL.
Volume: 2.5 mL
